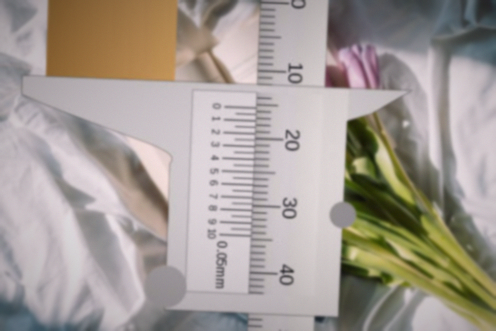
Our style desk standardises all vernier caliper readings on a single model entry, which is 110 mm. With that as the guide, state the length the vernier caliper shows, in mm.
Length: 15.5 mm
